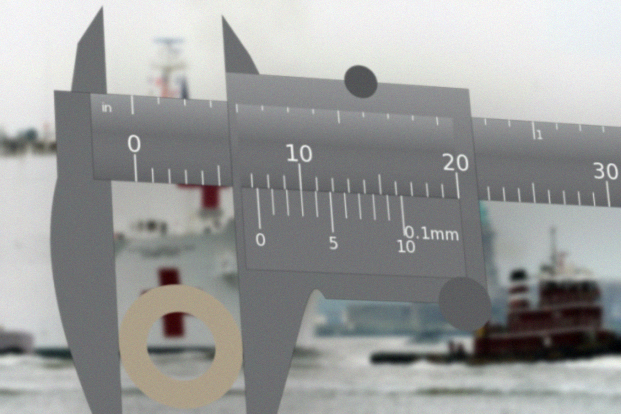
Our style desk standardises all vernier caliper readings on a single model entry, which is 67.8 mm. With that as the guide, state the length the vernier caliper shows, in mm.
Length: 7.3 mm
